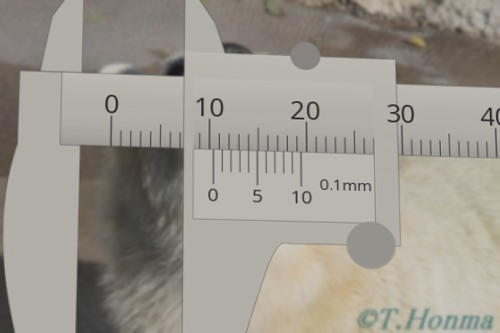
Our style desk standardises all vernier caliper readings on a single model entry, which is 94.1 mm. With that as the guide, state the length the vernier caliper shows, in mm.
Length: 10.4 mm
